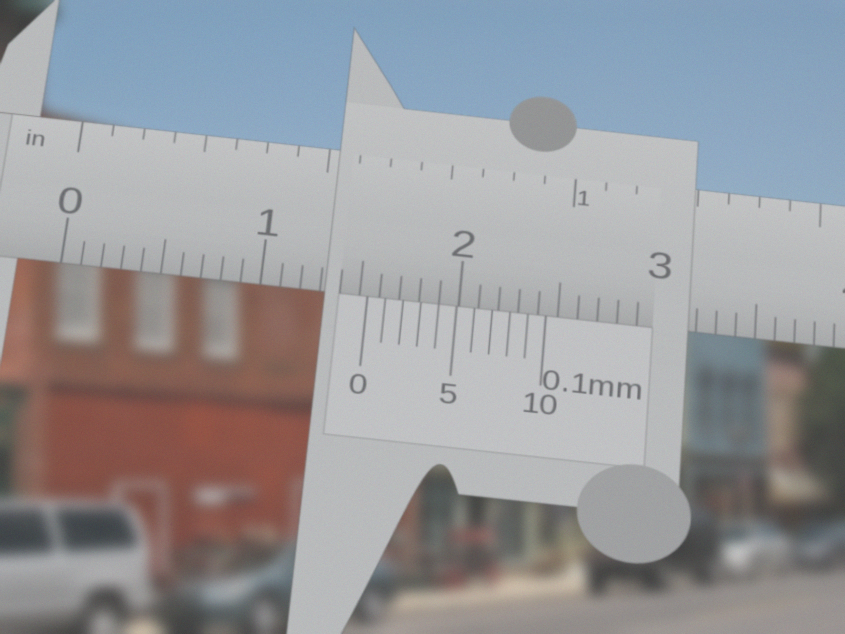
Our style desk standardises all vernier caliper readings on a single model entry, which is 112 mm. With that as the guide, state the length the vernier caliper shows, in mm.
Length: 15.4 mm
